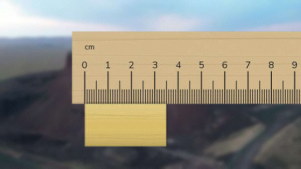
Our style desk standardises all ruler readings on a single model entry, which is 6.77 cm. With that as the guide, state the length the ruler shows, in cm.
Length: 3.5 cm
